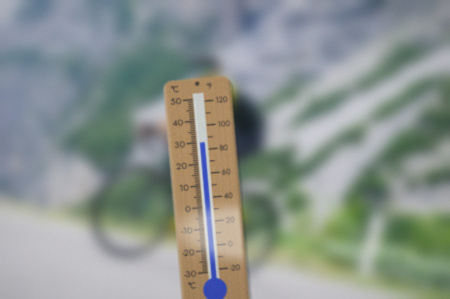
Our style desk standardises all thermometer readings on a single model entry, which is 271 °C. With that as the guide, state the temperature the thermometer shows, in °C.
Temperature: 30 °C
